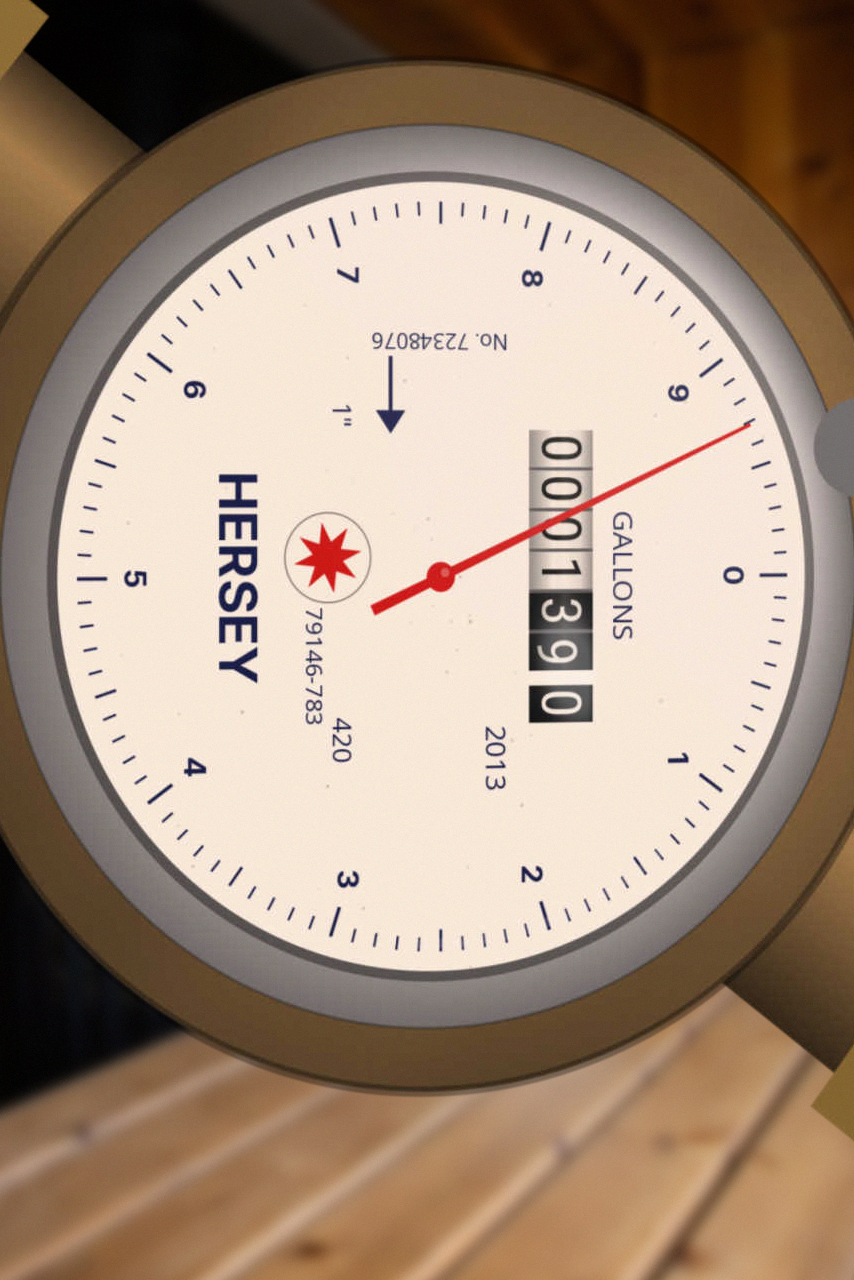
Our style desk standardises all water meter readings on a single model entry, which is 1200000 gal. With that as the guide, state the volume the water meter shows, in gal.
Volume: 1389.3 gal
